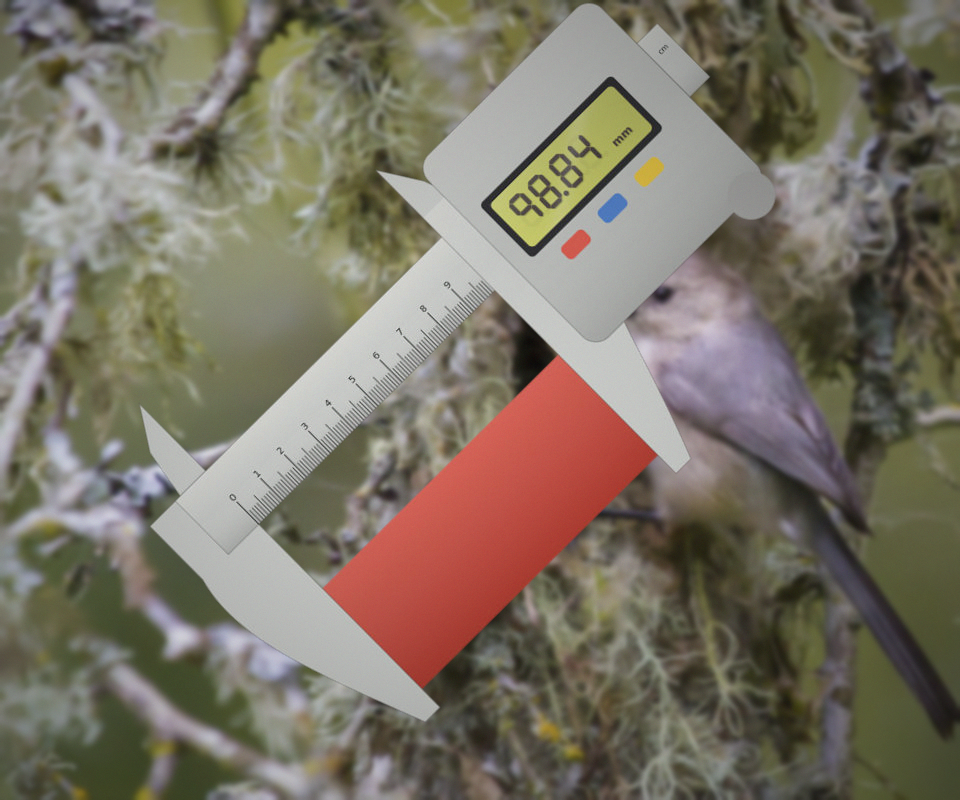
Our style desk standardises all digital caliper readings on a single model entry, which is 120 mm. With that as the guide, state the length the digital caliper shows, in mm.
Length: 98.84 mm
